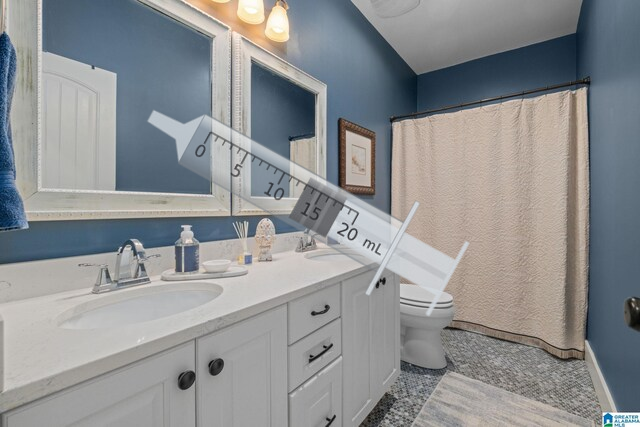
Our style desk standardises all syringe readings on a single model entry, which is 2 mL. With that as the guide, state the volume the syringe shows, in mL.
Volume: 13 mL
